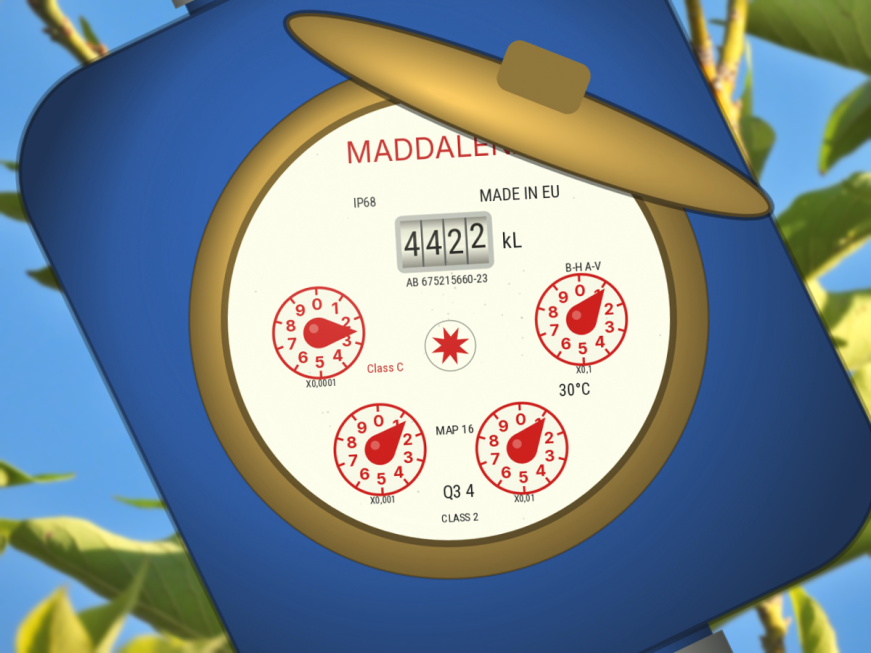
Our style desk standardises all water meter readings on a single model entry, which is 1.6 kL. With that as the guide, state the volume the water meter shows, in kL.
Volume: 4422.1112 kL
